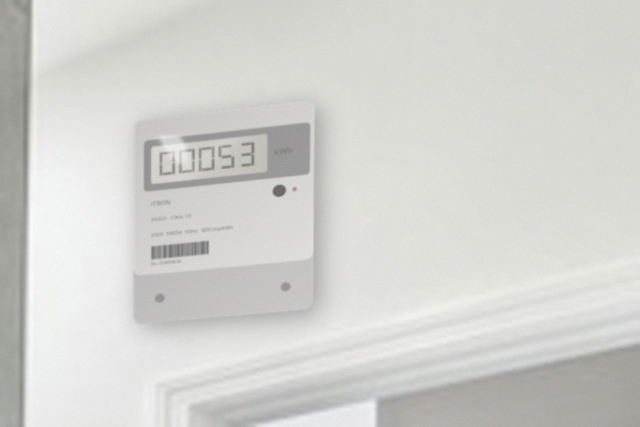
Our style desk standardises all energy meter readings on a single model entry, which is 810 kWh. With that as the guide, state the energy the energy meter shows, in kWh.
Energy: 53 kWh
